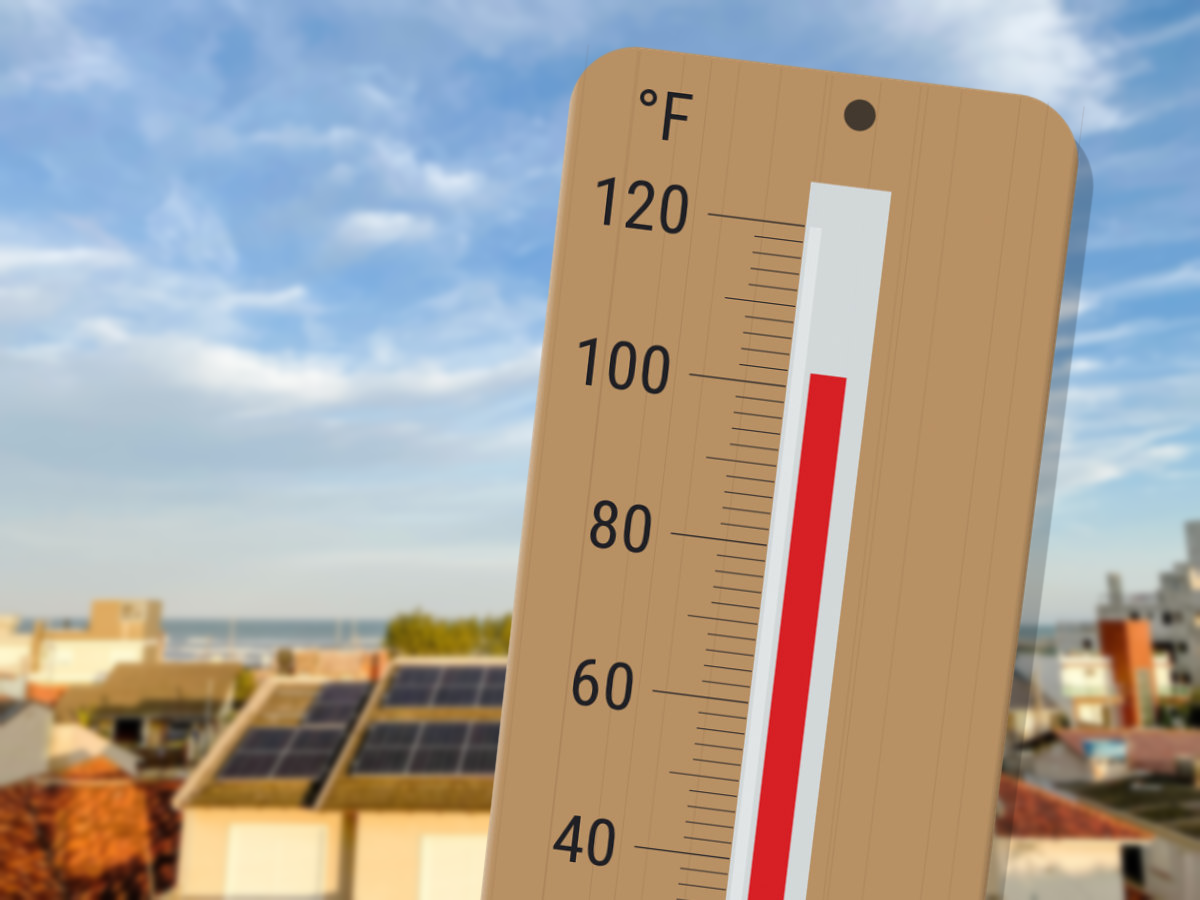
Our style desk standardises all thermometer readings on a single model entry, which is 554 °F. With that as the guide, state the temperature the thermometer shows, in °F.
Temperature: 102 °F
